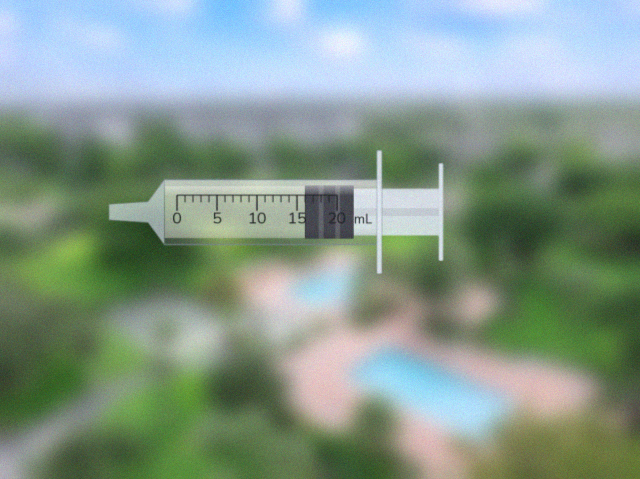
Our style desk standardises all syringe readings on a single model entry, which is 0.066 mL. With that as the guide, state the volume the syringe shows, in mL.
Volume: 16 mL
